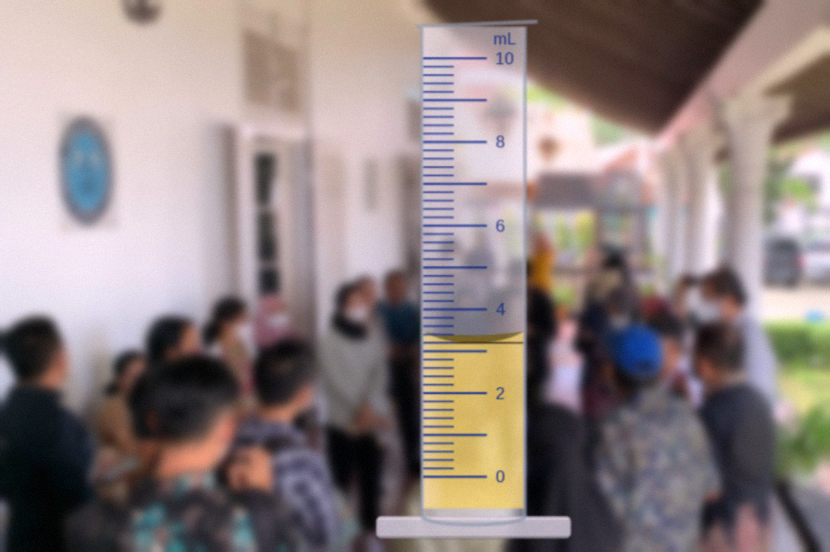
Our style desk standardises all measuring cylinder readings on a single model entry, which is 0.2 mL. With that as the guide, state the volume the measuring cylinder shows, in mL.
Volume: 3.2 mL
